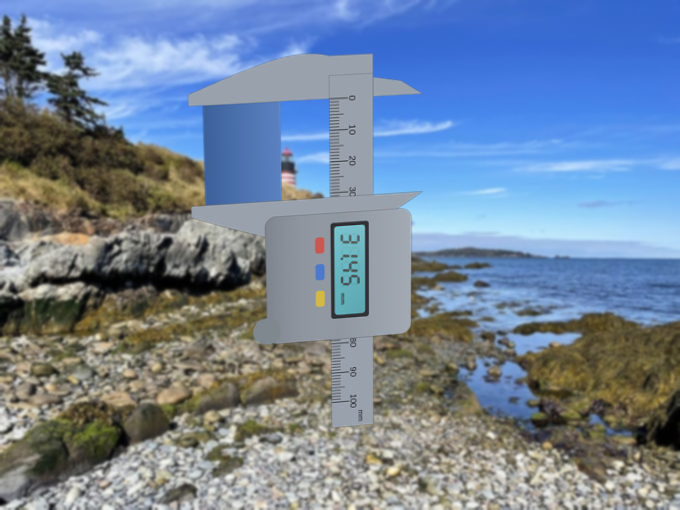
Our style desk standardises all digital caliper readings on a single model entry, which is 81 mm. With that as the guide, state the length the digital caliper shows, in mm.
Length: 31.45 mm
